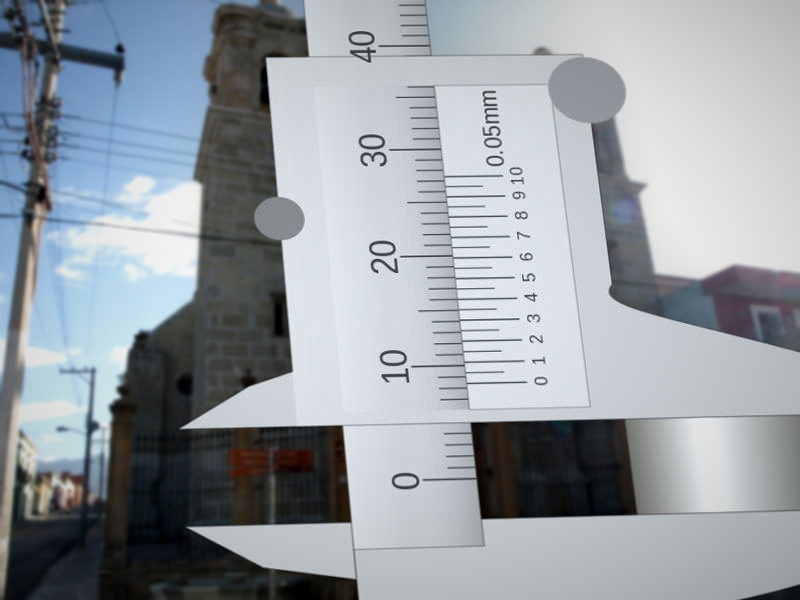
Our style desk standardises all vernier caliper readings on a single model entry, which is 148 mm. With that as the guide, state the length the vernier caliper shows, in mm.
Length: 8.4 mm
